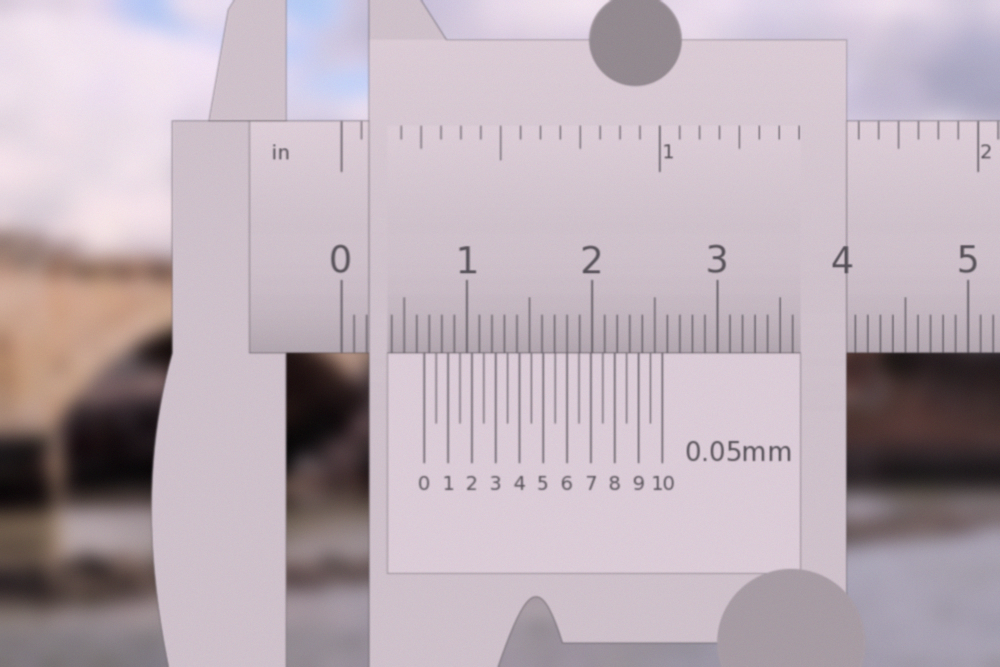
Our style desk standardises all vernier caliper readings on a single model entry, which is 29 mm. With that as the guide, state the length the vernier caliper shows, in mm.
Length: 6.6 mm
